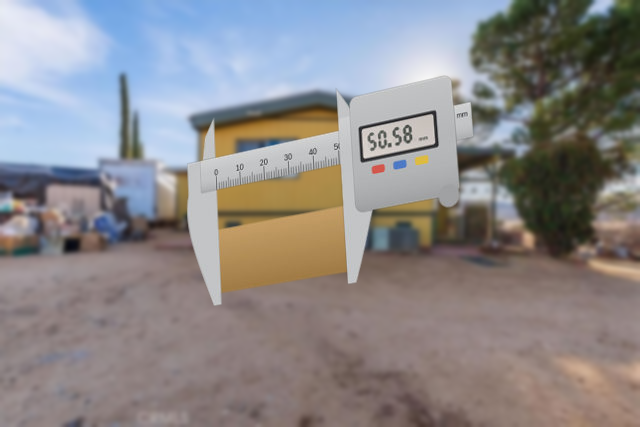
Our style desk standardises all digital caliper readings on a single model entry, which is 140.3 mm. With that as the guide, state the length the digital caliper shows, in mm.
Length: 50.58 mm
